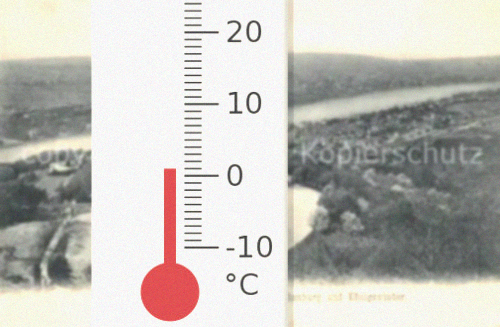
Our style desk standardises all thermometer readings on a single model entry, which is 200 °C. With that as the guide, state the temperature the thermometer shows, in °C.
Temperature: 1 °C
